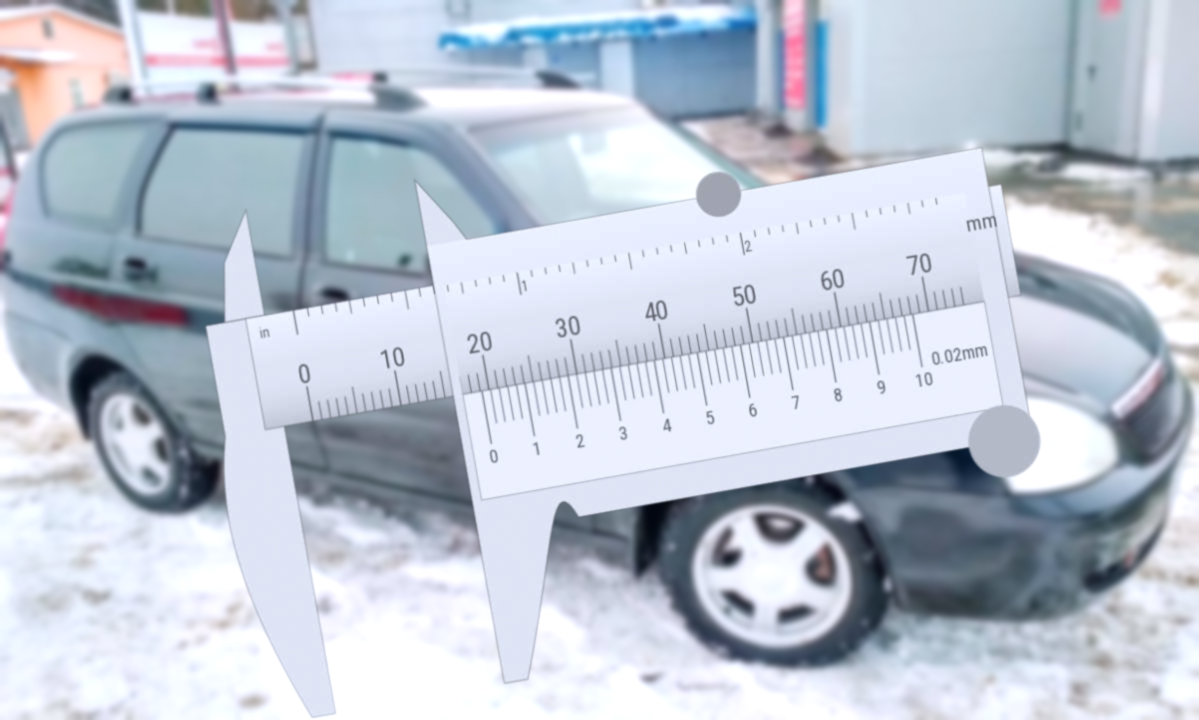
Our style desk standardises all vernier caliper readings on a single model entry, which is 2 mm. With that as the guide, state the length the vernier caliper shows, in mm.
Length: 19.2 mm
